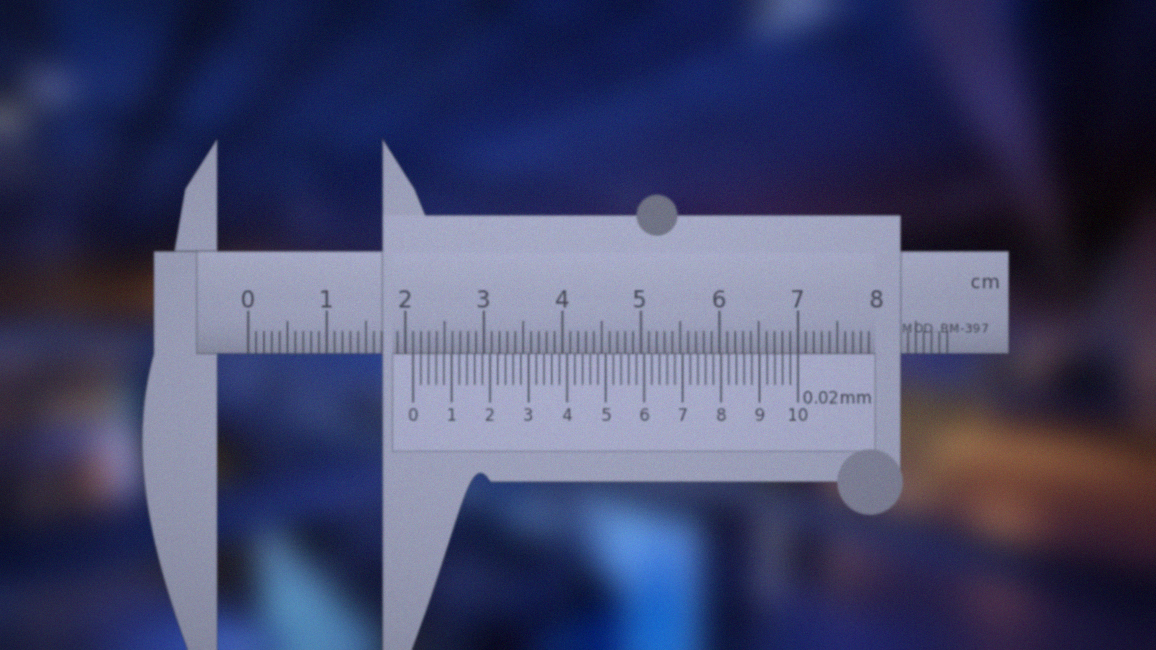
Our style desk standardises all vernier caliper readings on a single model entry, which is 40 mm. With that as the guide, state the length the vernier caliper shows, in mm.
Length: 21.0 mm
